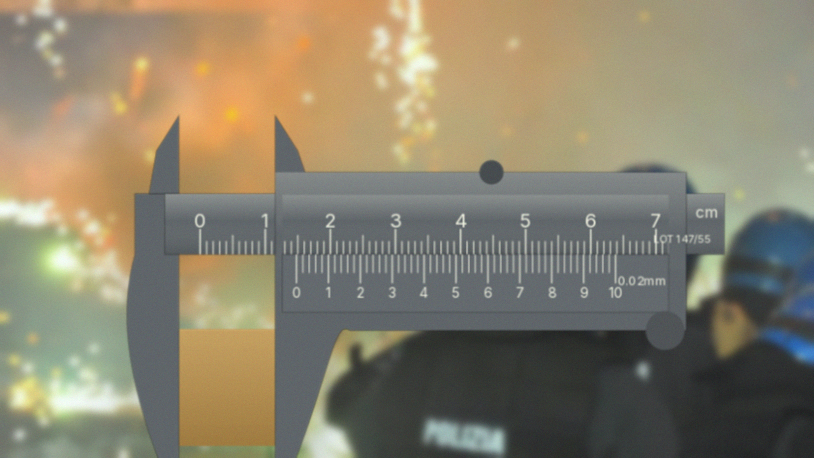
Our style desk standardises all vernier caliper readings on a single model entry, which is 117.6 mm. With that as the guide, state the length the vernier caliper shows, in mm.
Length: 14.8 mm
